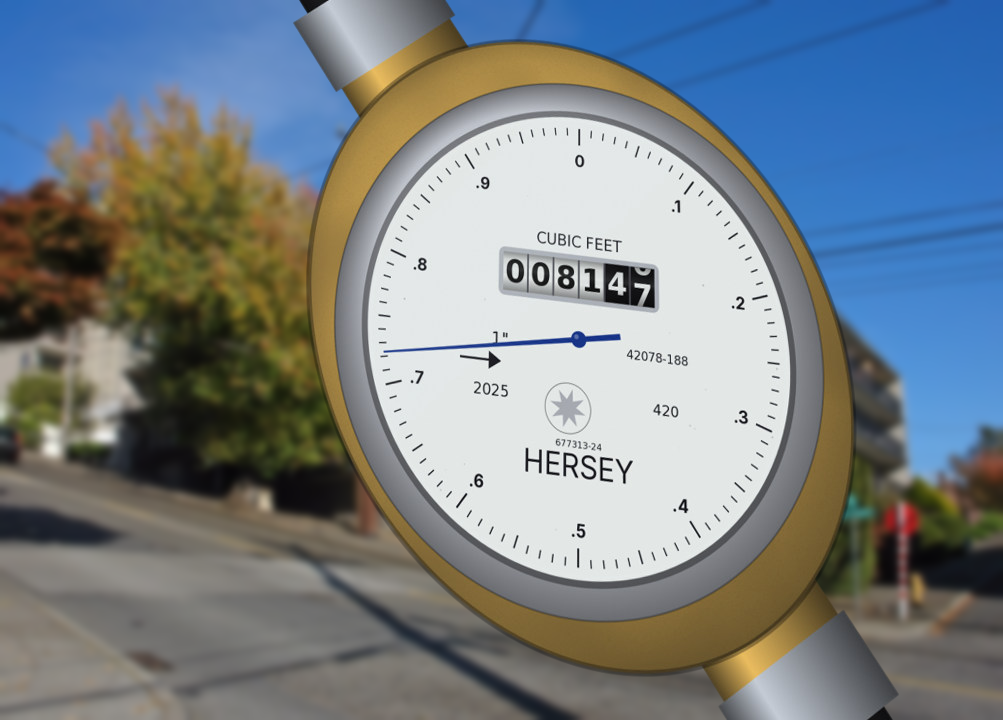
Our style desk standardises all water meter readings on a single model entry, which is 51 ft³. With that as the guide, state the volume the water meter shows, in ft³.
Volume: 8146.72 ft³
